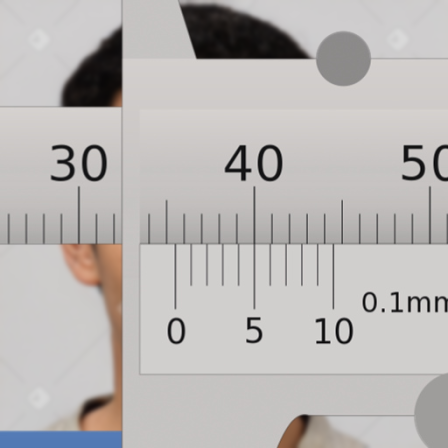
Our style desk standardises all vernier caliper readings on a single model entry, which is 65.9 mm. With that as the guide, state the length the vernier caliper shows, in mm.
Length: 35.5 mm
